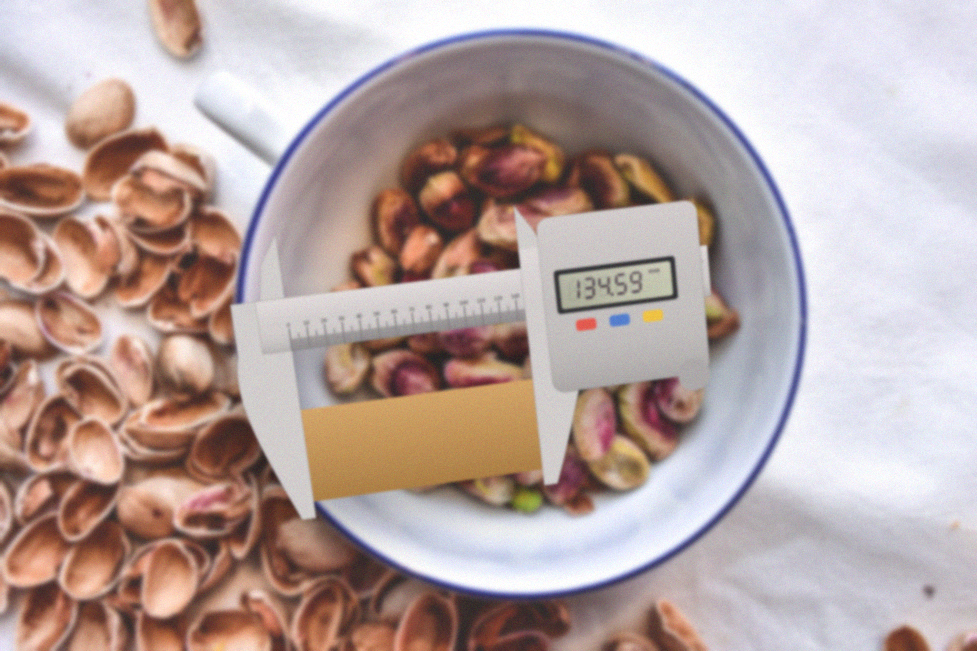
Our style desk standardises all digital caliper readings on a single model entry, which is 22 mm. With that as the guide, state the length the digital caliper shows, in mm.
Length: 134.59 mm
